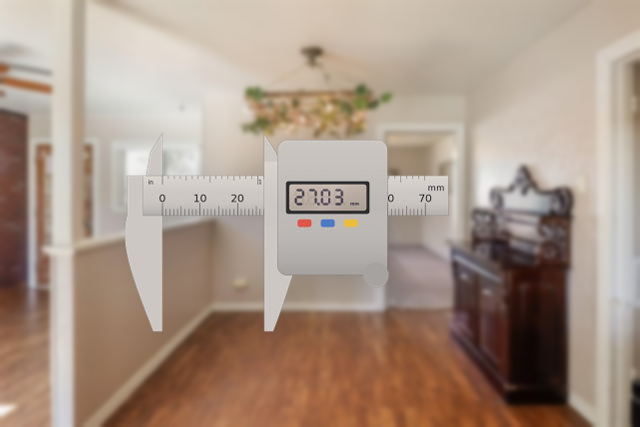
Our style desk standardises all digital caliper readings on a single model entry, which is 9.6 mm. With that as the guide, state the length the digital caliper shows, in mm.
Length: 27.03 mm
